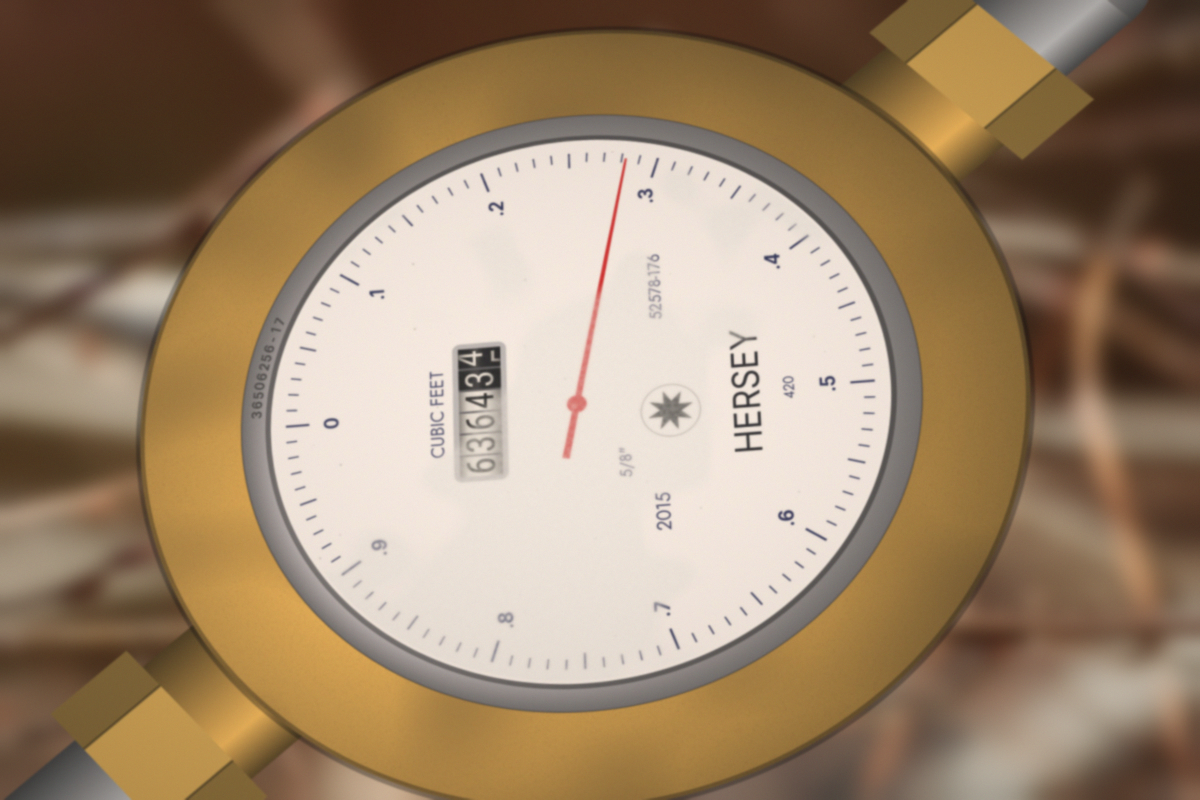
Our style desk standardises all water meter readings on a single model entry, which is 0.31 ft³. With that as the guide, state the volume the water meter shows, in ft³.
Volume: 636434.28 ft³
